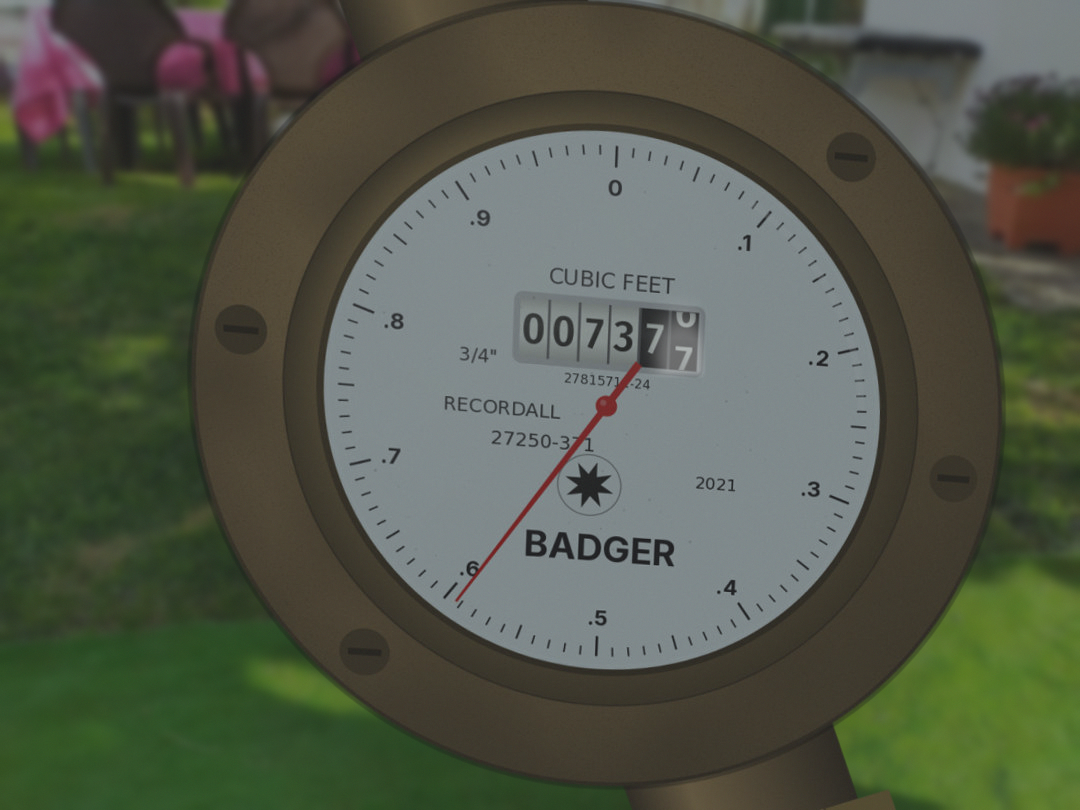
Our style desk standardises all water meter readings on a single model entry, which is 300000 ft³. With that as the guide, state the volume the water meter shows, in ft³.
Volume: 7376.59 ft³
